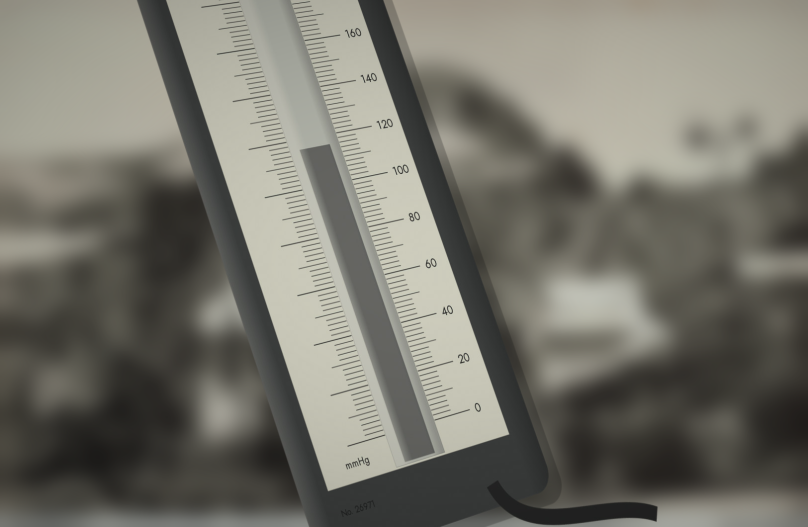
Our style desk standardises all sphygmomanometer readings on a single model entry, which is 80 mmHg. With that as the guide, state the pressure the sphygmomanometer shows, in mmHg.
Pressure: 116 mmHg
